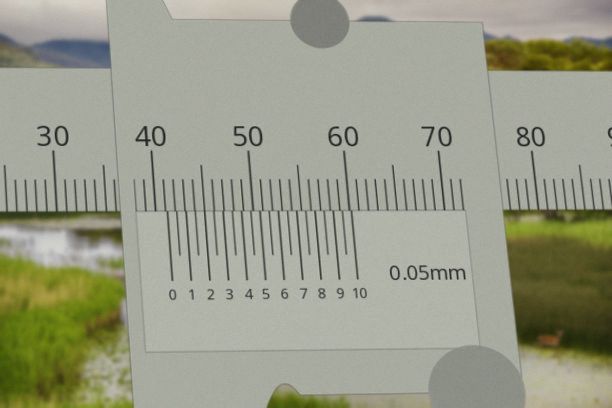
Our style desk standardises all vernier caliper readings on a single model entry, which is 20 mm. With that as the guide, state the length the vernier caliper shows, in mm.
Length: 41.2 mm
